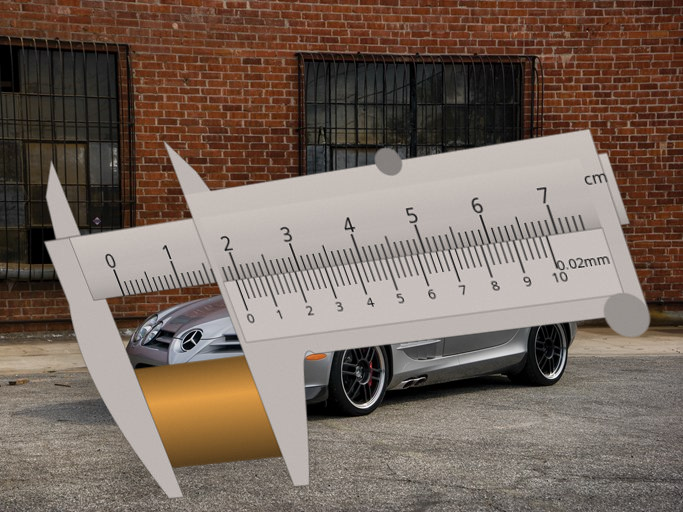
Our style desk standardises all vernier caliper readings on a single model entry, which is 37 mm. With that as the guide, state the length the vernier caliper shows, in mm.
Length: 19.4 mm
